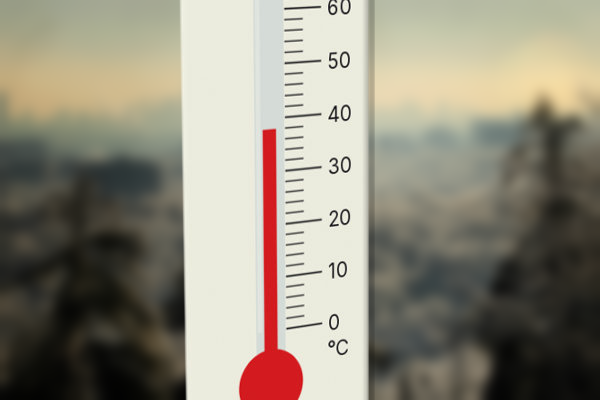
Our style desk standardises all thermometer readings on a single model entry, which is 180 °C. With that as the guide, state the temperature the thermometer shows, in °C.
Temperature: 38 °C
